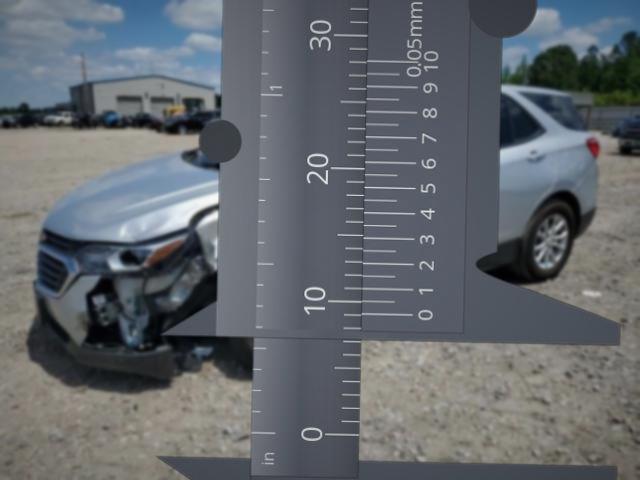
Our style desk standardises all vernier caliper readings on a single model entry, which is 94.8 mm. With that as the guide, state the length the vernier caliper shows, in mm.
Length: 9.1 mm
